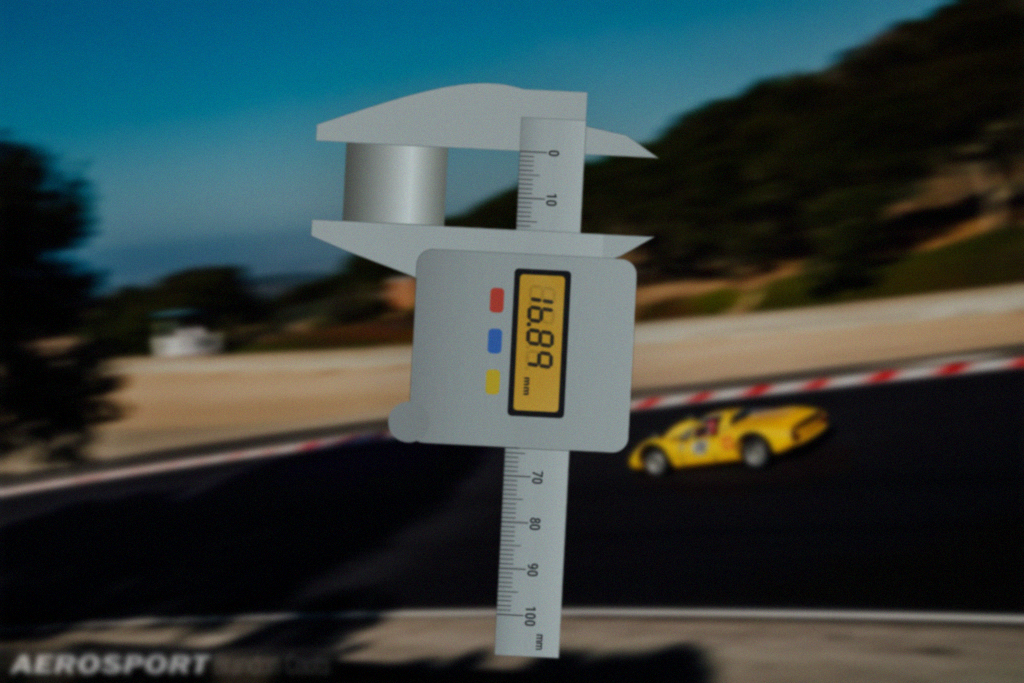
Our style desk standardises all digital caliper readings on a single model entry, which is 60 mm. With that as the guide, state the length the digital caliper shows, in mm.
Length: 16.89 mm
